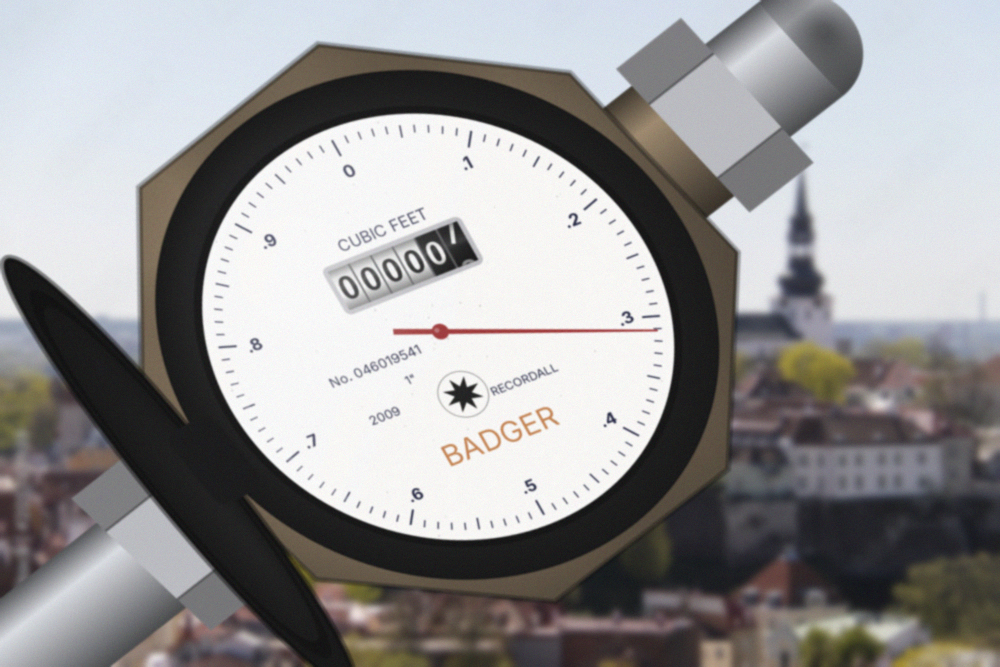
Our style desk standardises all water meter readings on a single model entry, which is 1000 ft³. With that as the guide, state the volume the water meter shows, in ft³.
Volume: 7.31 ft³
